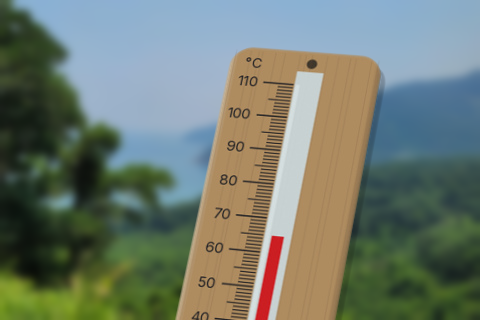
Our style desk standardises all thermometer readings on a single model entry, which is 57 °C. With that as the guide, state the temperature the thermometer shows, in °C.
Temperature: 65 °C
